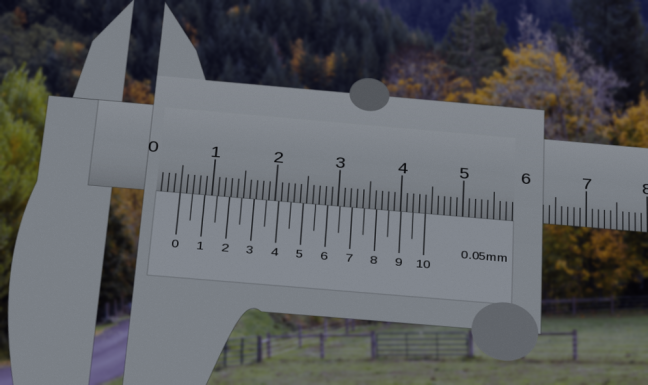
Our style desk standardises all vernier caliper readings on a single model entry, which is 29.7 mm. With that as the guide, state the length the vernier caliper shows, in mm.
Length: 5.0 mm
